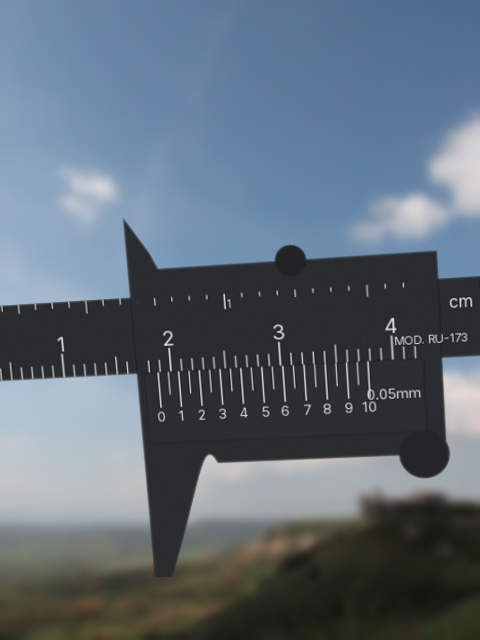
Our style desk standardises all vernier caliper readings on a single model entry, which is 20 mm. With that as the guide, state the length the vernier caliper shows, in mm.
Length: 18.8 mm
